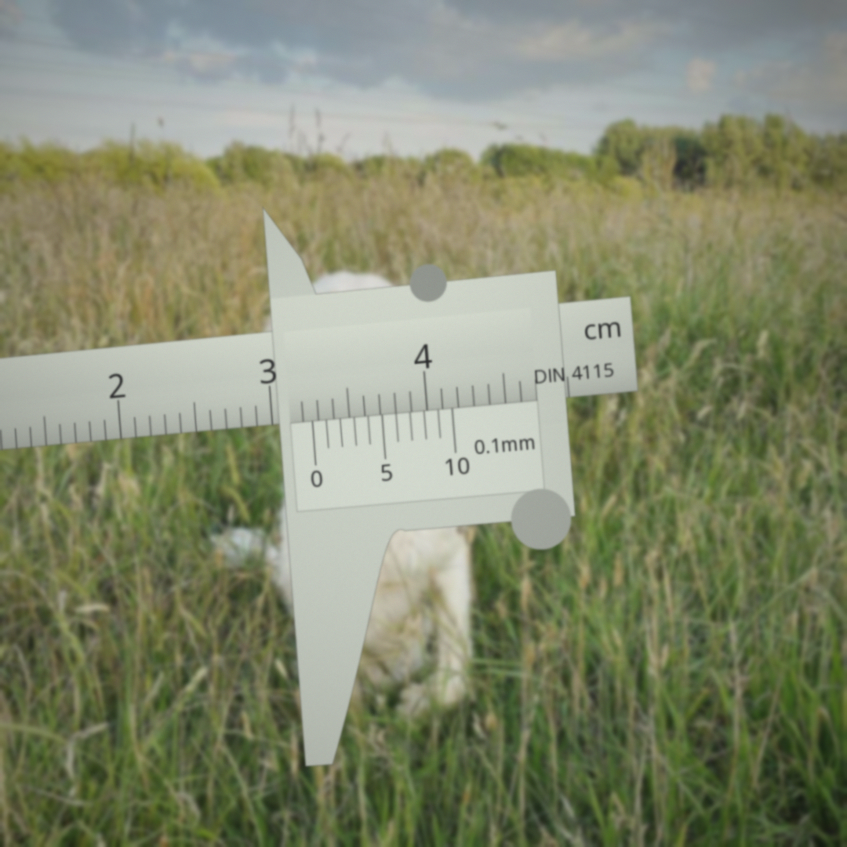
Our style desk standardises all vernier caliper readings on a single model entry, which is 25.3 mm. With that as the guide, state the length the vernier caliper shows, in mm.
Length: 32.6 mm
